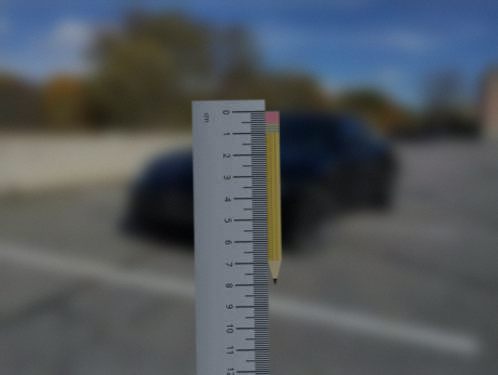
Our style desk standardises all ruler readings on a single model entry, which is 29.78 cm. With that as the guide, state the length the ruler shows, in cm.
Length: 8 cm
